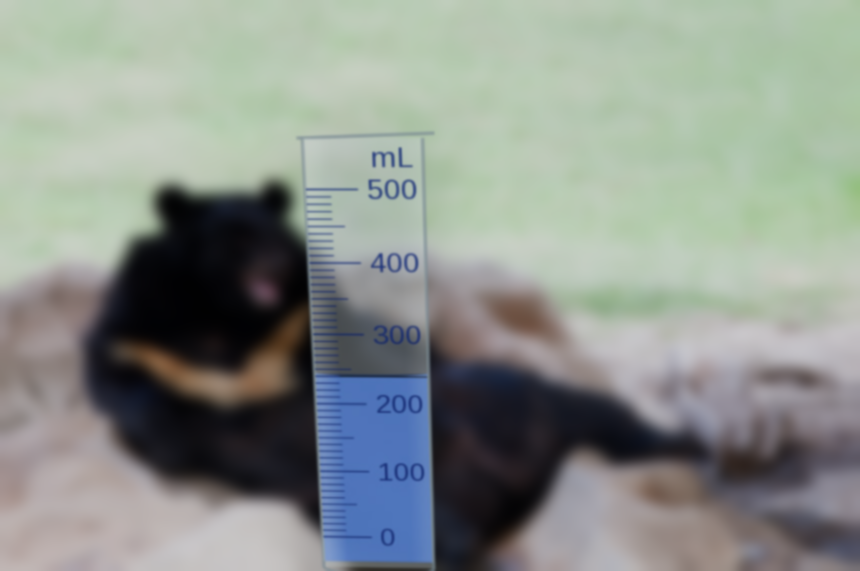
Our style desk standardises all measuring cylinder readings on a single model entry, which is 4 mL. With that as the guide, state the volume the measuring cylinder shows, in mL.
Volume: 240 mL
